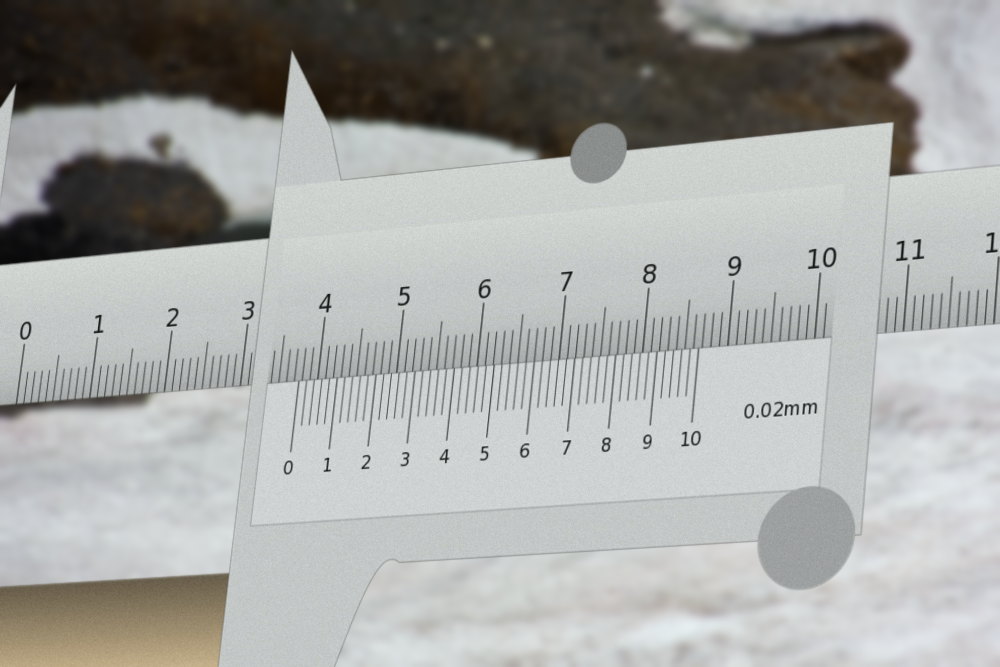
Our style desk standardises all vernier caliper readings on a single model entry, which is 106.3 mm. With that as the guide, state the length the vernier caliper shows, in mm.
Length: 37.6 mm
